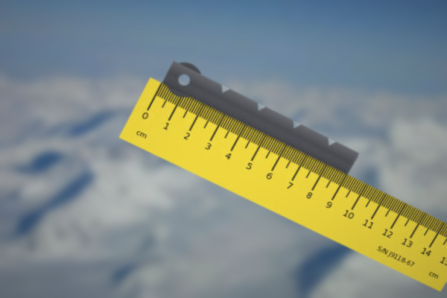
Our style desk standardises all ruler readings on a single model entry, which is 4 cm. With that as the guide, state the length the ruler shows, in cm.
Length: 9 cm
